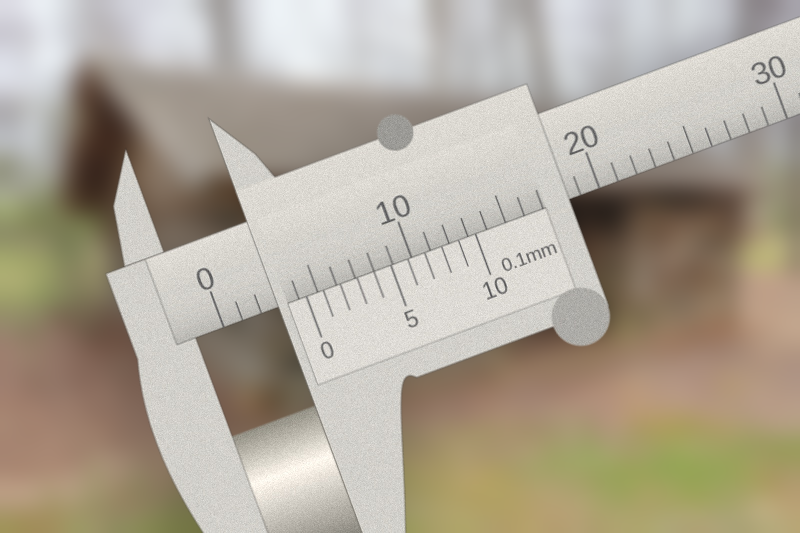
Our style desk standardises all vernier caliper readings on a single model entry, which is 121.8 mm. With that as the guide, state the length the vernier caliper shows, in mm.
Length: 4.4 mm
